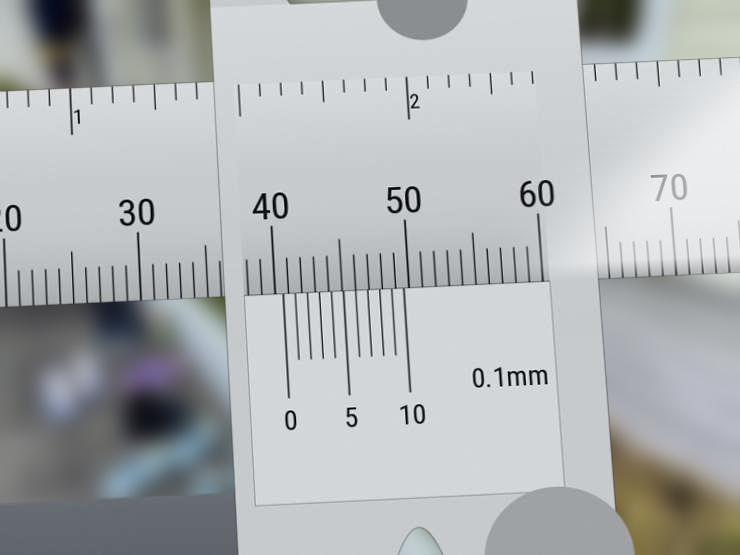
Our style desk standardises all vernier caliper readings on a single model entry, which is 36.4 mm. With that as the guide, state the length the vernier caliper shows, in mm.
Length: 40.6 mm
